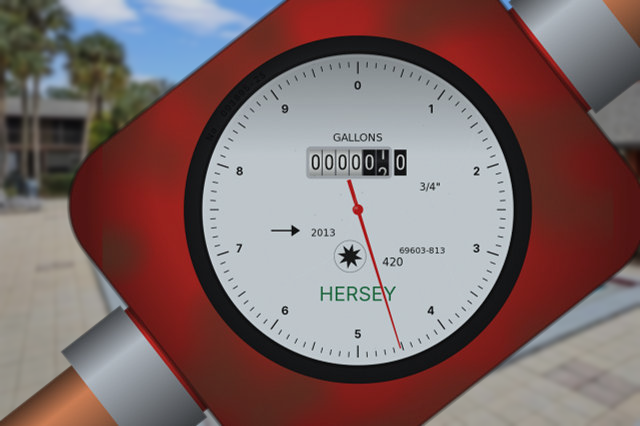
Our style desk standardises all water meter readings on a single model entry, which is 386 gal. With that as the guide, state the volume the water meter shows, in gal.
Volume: 14.5 gal
